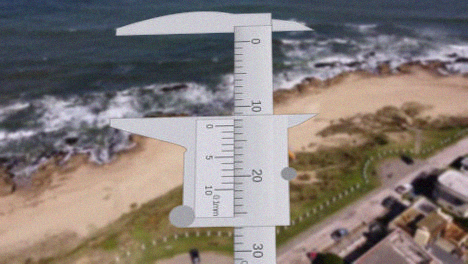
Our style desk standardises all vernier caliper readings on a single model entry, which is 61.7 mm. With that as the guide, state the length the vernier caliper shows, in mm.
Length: 12.8 mm
